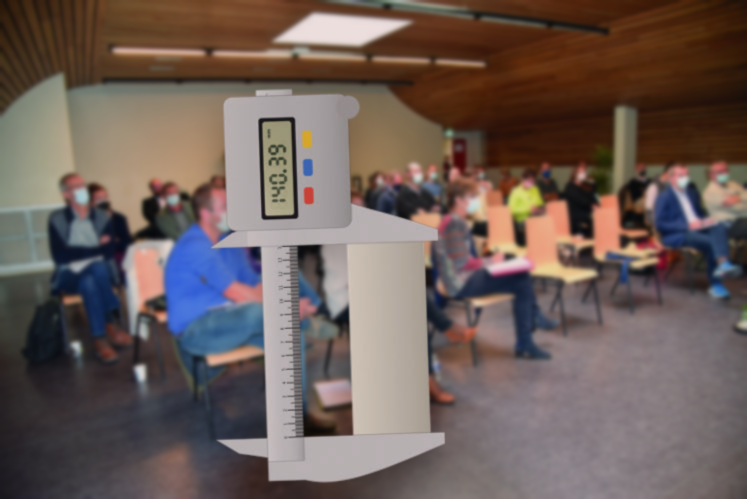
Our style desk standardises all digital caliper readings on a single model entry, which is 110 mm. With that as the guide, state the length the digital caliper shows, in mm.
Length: 140.39 mm
